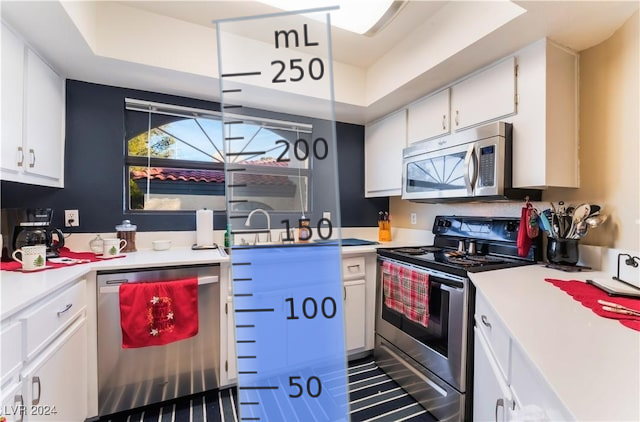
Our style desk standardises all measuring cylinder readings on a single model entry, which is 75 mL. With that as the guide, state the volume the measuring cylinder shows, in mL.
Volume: 140 mL
